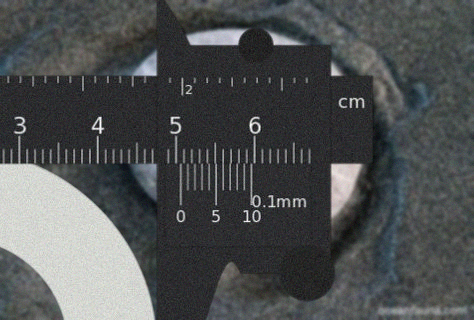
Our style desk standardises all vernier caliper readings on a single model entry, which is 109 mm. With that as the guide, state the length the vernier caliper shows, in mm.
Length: 50.6 mm
